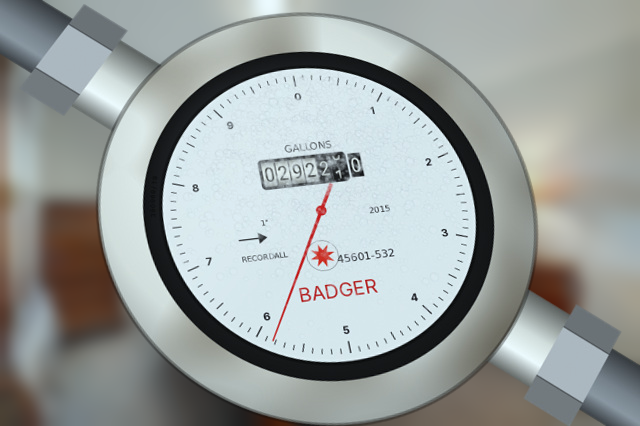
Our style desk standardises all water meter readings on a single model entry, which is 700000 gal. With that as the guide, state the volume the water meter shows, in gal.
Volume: 292205.8 gal
